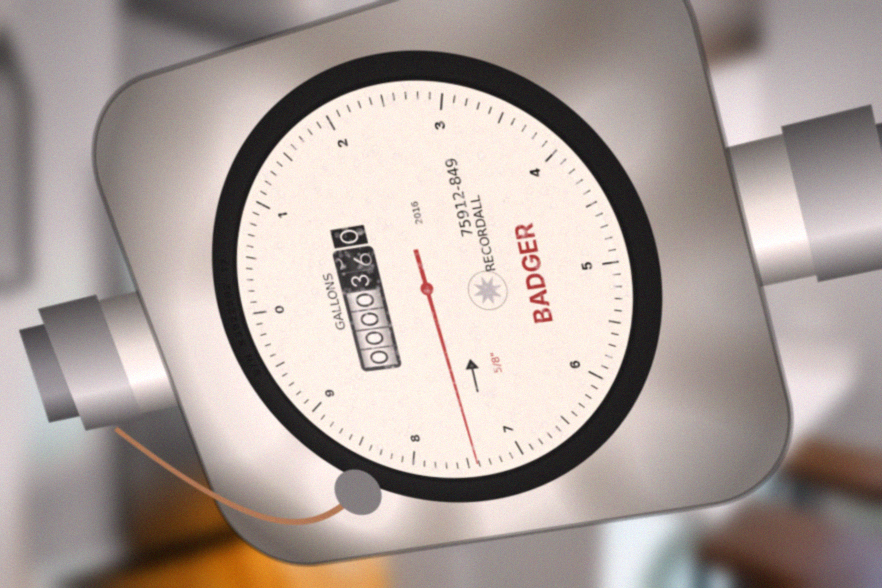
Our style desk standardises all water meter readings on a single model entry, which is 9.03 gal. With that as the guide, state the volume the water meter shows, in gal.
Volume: 357.4 gal
